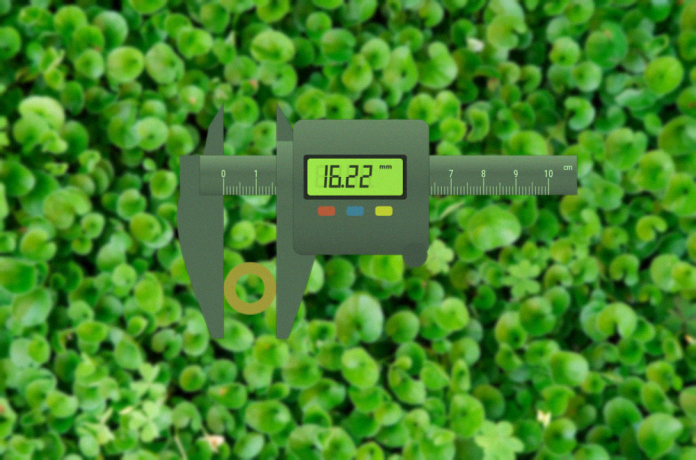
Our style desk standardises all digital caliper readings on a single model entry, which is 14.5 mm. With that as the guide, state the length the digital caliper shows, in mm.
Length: 16.22 mm
